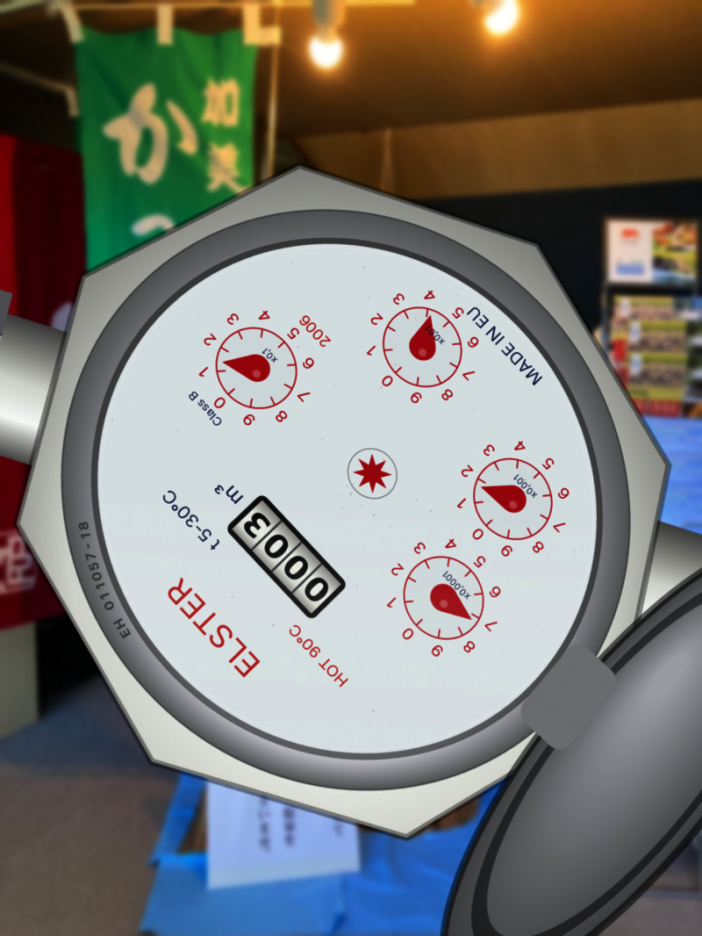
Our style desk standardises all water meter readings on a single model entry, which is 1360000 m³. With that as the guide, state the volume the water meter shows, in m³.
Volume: 3.1417 m³
